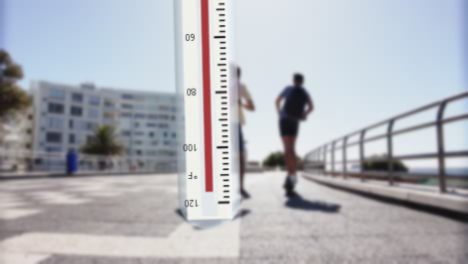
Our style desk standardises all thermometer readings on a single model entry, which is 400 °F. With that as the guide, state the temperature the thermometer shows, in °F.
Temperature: 116 °F
